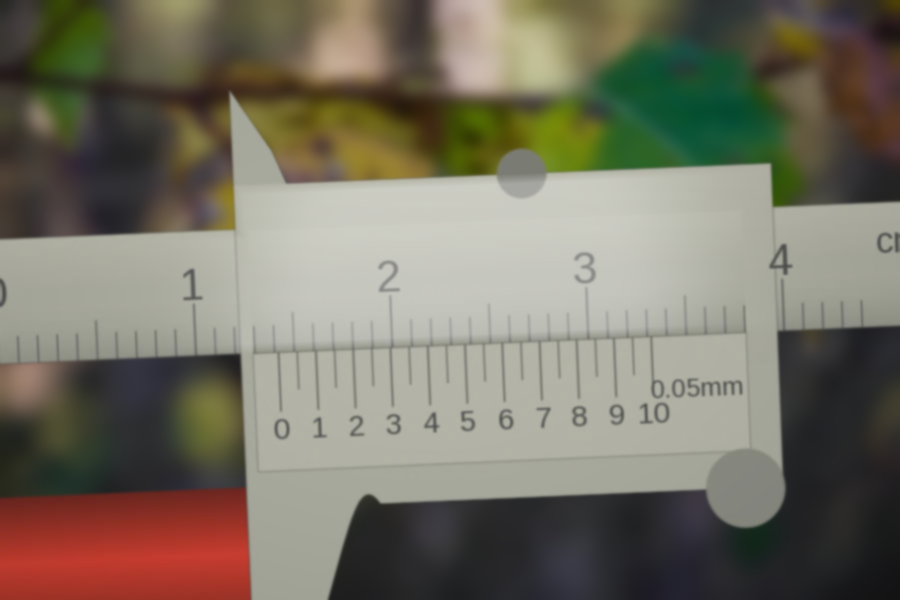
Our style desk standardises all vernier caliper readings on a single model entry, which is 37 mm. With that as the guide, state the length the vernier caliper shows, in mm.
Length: 14.2 mm
